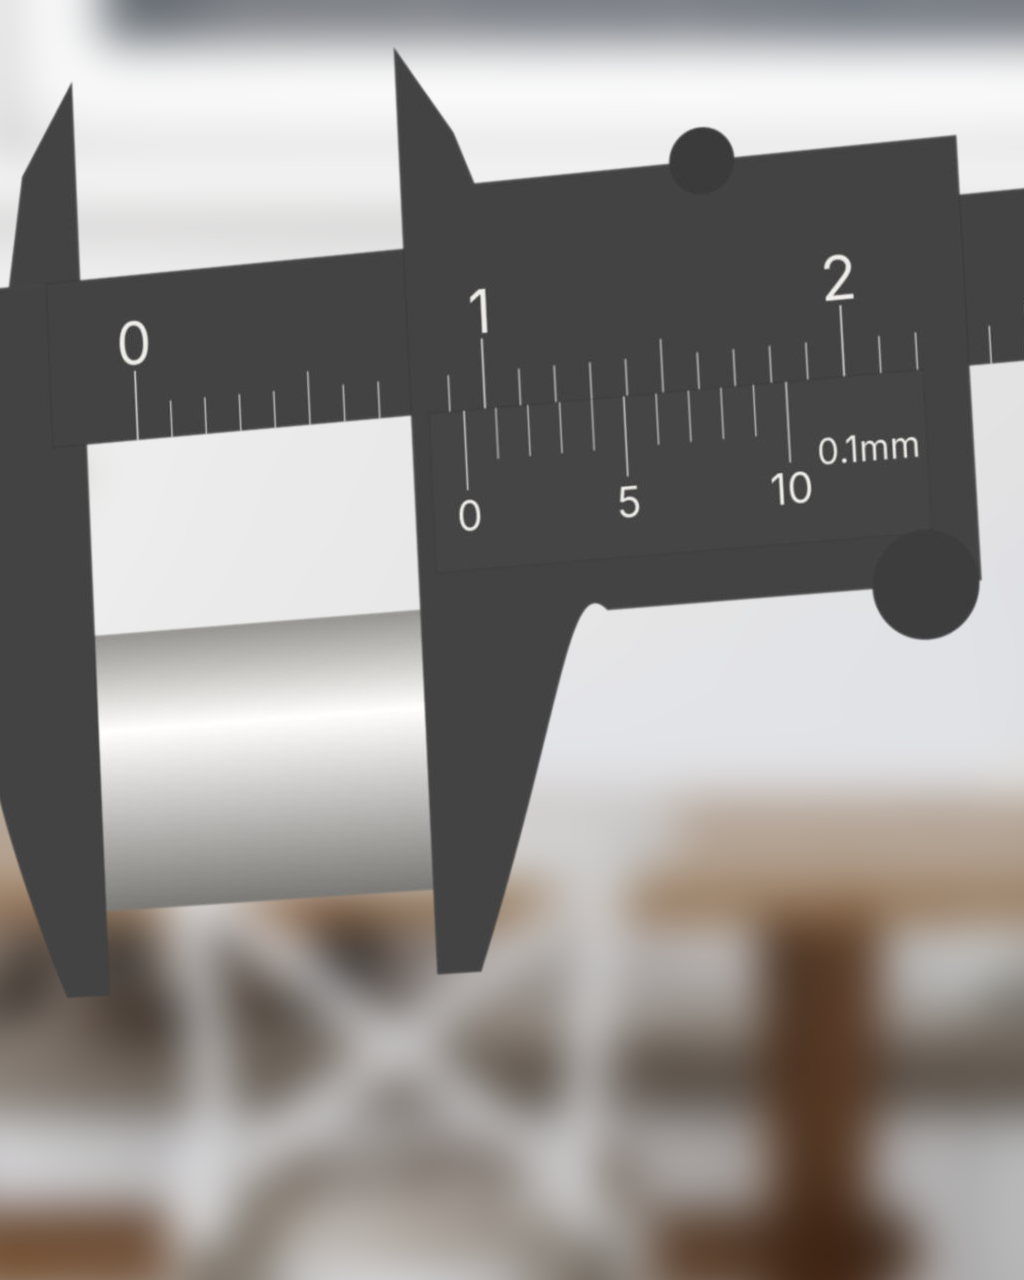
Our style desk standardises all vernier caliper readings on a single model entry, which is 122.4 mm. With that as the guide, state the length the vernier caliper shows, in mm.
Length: 9.4 mm
